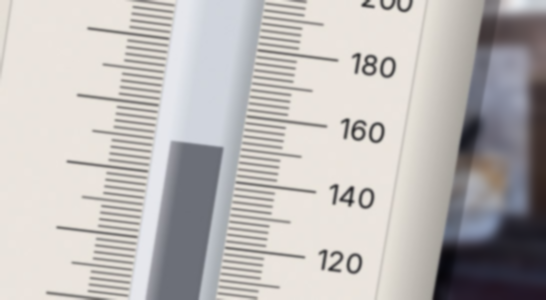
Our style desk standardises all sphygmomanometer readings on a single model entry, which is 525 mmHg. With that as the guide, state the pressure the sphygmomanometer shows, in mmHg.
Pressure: 150 mmHg
